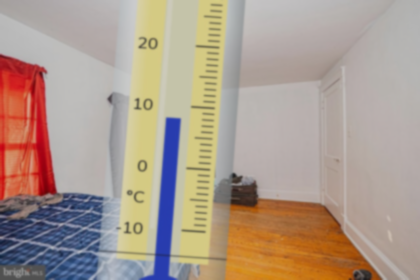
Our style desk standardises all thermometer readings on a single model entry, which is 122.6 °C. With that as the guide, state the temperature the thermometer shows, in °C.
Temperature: 8 °C
